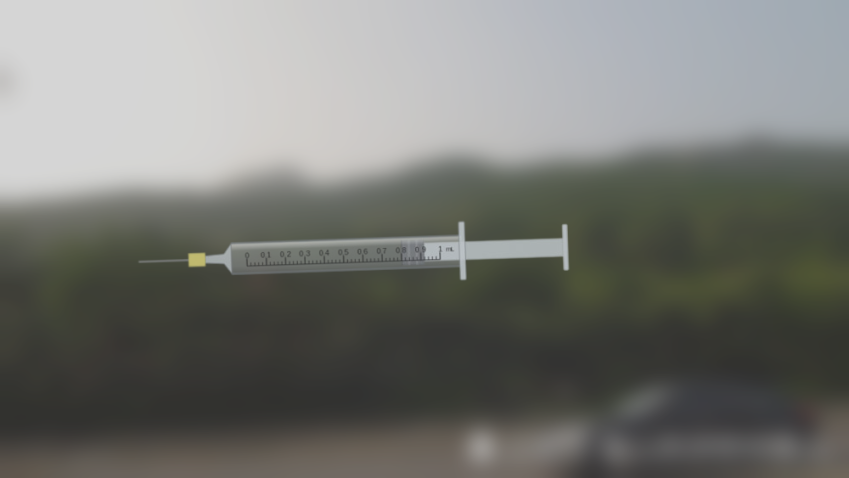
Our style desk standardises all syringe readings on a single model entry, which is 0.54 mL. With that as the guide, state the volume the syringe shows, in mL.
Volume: 0.8 mL
